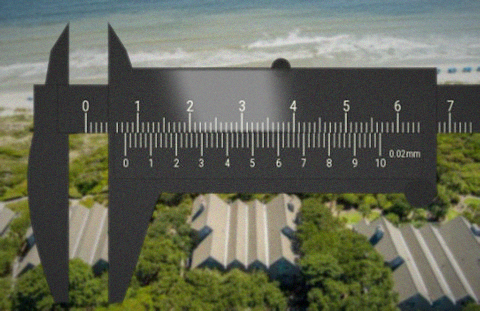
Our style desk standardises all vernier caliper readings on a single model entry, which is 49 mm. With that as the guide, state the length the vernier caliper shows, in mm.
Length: 7.6 mm
